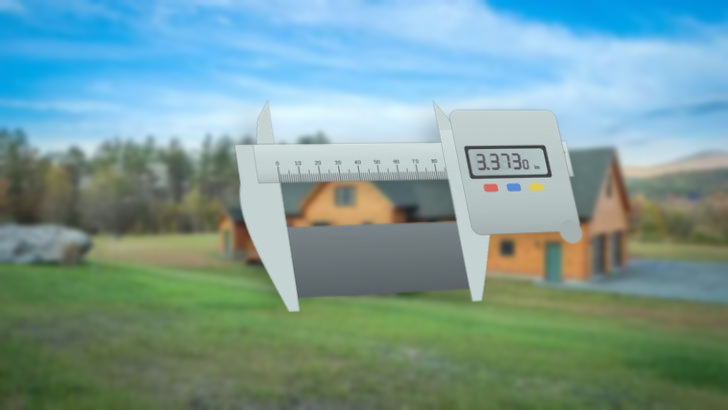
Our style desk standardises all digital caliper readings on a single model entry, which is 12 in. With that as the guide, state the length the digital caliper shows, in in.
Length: 3.3730 in
